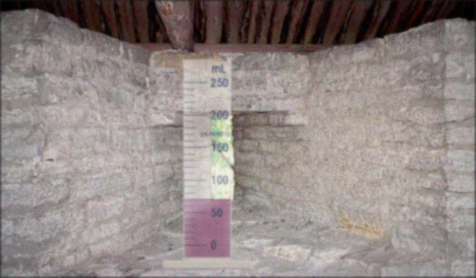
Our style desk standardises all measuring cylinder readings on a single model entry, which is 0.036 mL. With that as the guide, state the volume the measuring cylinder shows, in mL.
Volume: 70 mL
